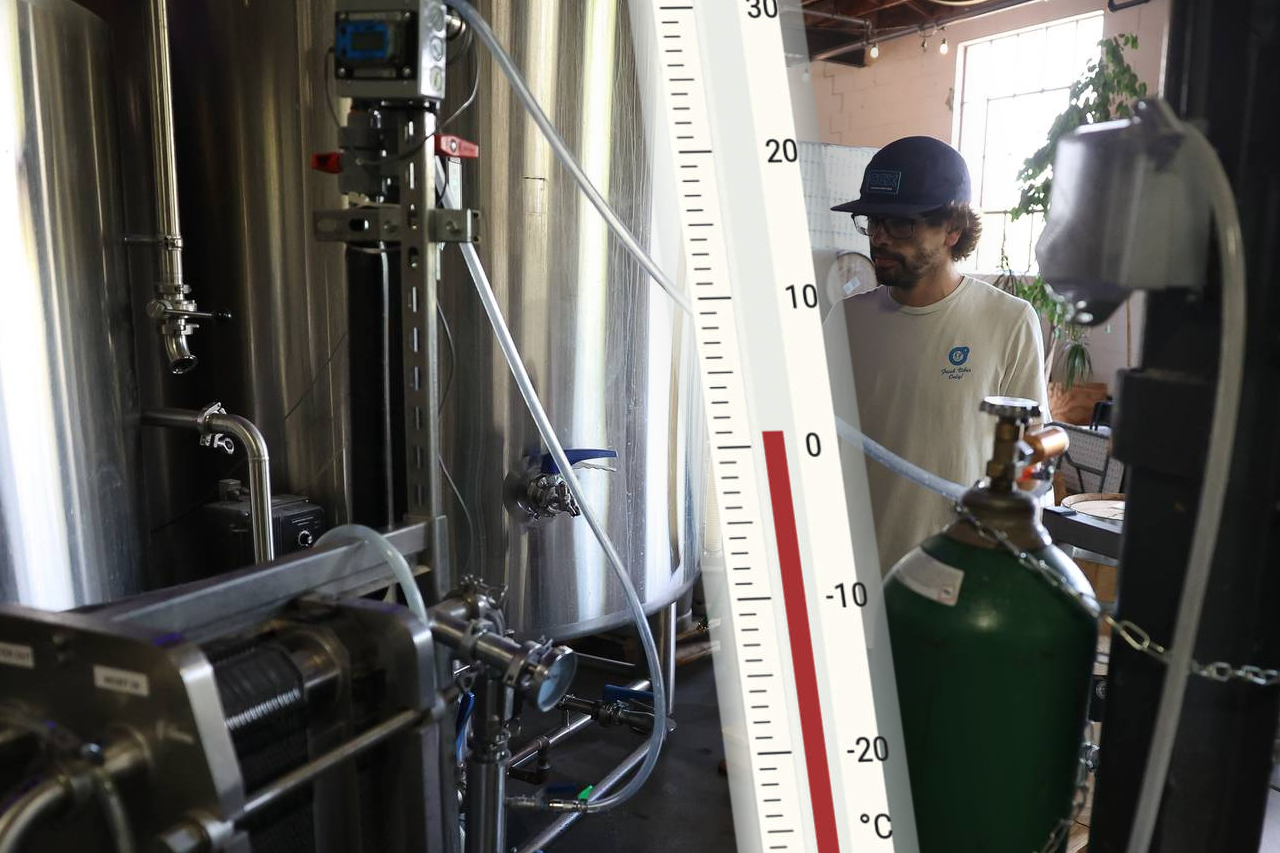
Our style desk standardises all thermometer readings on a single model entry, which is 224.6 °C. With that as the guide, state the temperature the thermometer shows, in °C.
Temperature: 1 °C
